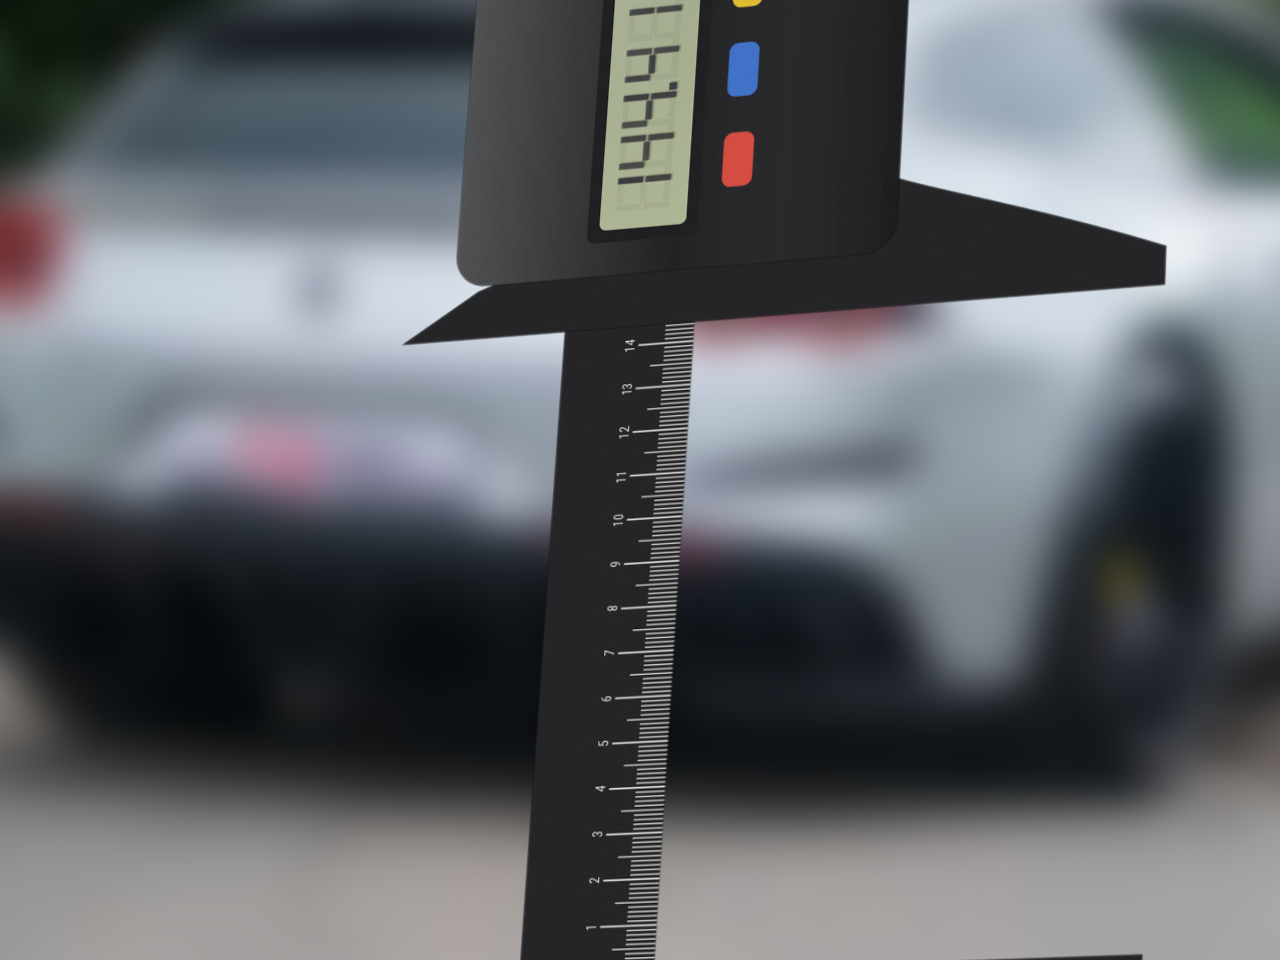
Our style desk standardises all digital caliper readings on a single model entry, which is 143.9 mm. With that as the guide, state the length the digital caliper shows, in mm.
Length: 144.41 mm
